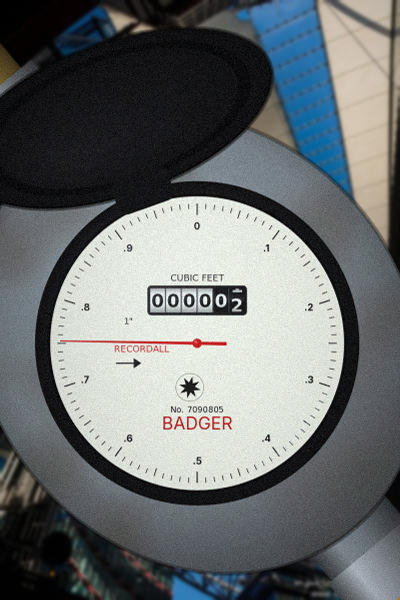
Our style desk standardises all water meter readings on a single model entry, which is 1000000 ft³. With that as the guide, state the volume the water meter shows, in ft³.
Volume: 1.75 ft³
